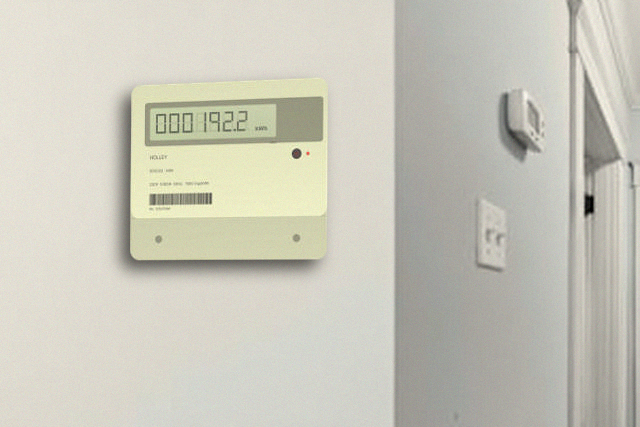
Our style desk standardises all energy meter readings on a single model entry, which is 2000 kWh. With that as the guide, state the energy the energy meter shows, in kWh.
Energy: 192.2 kWh
